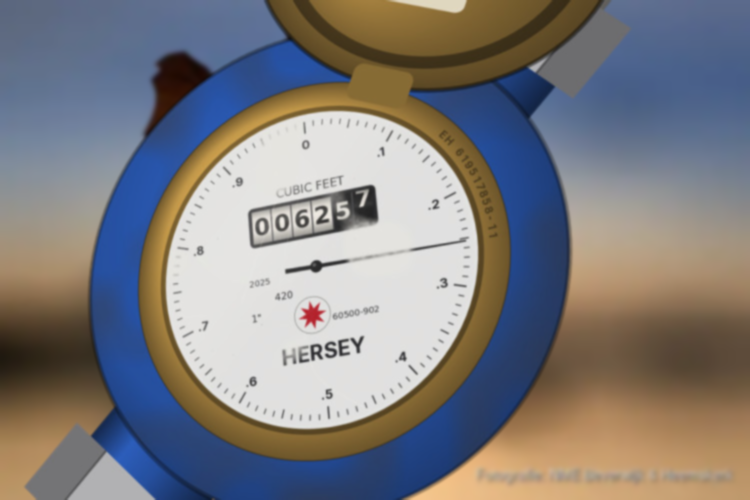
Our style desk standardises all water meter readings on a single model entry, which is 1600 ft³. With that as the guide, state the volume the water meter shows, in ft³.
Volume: 6257.25 ft³
